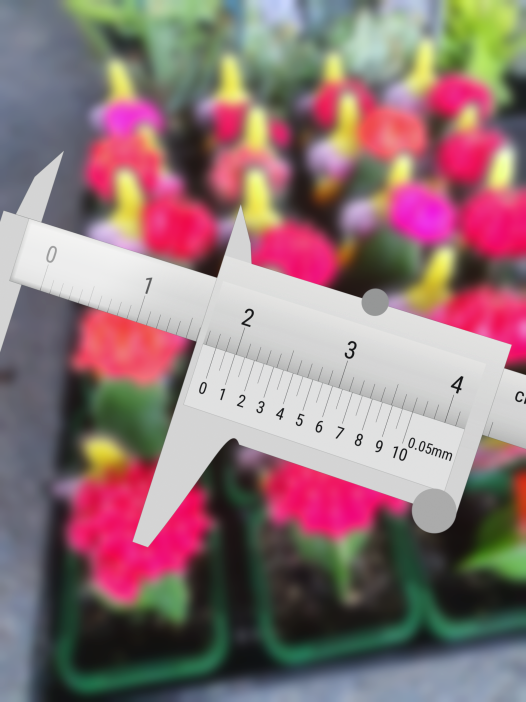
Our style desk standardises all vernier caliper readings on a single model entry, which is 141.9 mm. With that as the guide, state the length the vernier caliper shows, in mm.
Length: 18.0 mm
